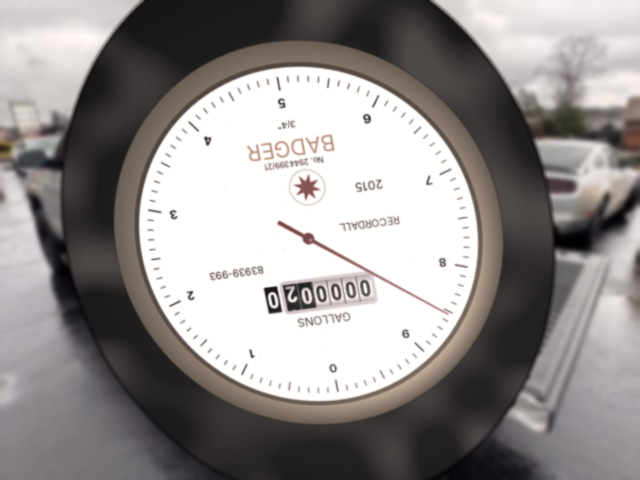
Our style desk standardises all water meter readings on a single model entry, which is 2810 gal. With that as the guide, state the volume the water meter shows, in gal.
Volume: 18.5 gal
